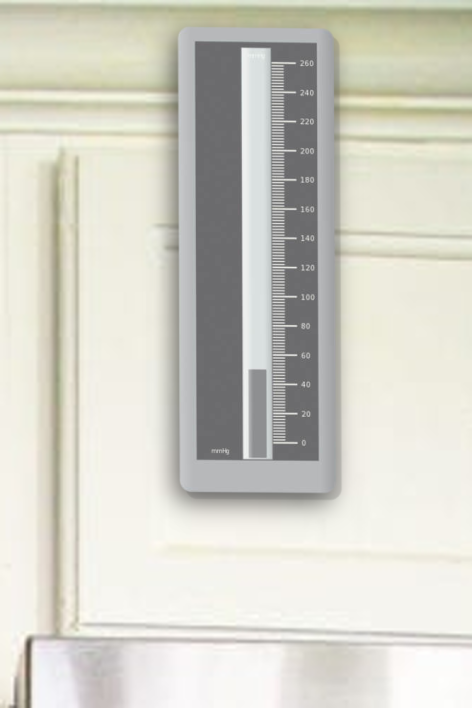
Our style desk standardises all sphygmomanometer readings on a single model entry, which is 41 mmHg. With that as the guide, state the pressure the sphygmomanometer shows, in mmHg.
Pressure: 50 mmHg
